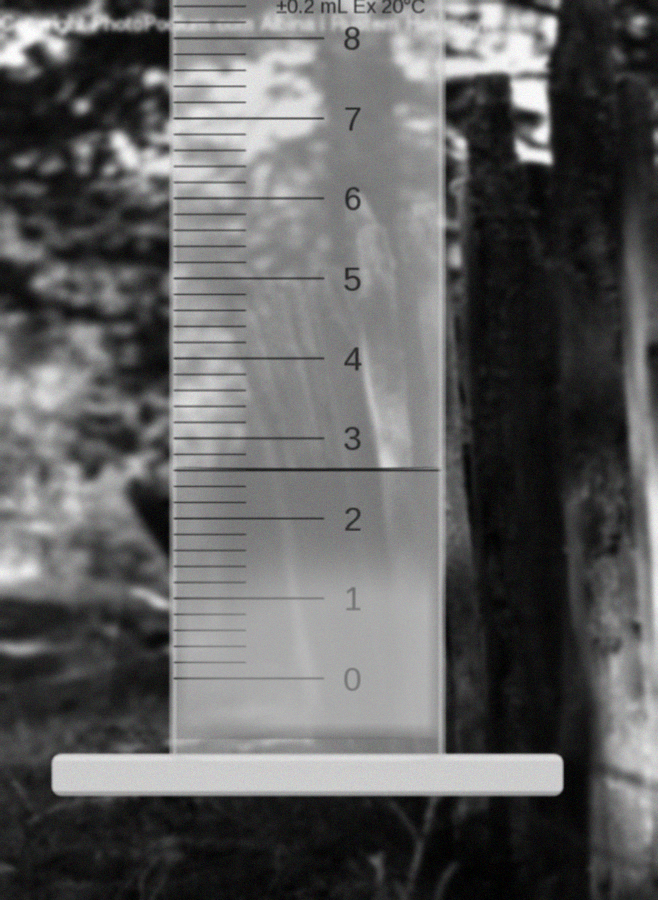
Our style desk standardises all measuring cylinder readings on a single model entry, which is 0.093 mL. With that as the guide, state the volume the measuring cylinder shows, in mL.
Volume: 2.6 mL
